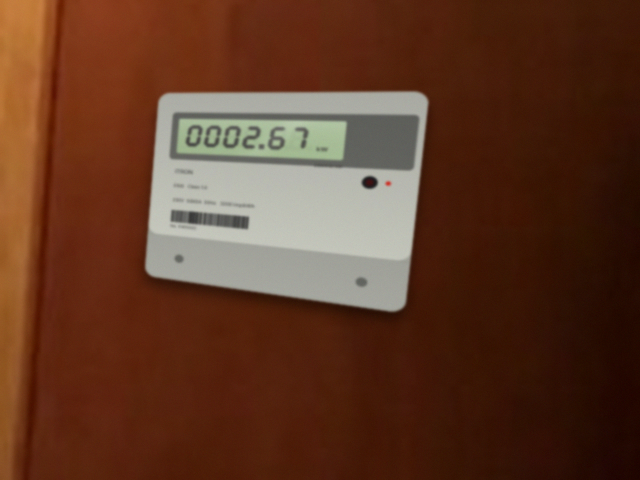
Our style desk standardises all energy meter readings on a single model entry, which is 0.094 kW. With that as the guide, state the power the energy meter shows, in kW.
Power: 2.67 kW
